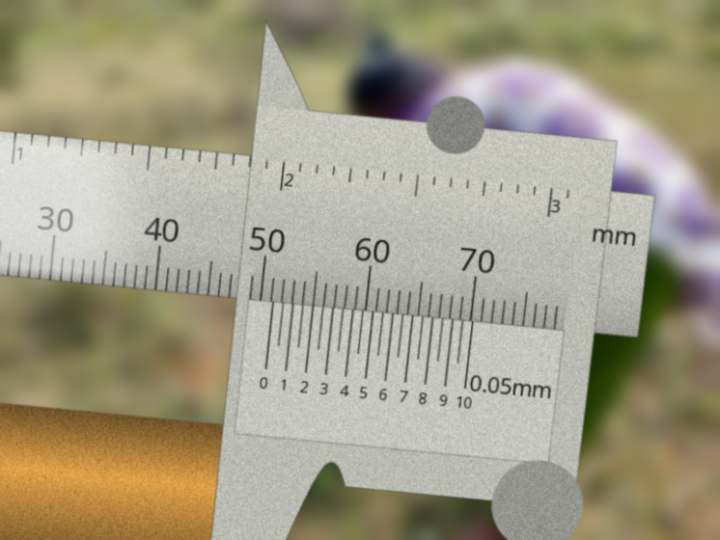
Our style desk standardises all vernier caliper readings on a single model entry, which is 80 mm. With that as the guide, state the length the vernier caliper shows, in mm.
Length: 51.2 mm
